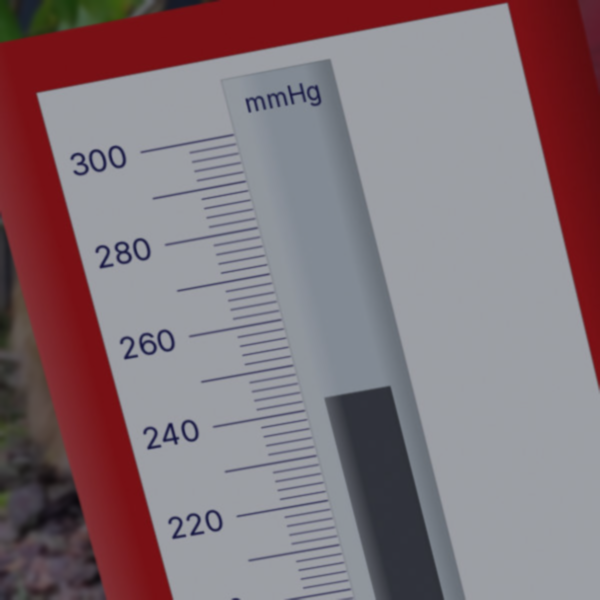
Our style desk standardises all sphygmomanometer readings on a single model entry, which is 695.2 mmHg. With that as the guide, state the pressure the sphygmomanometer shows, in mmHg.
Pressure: 242 mmHg
